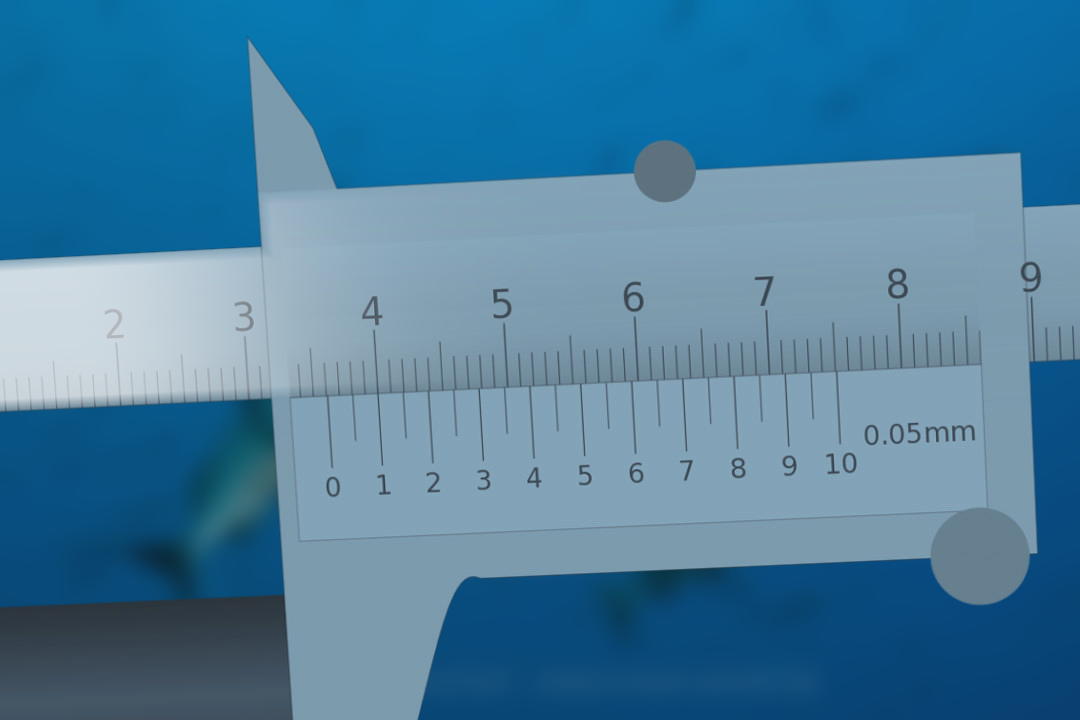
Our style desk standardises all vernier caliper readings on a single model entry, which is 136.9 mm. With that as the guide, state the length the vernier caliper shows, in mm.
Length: 36.1 mm
